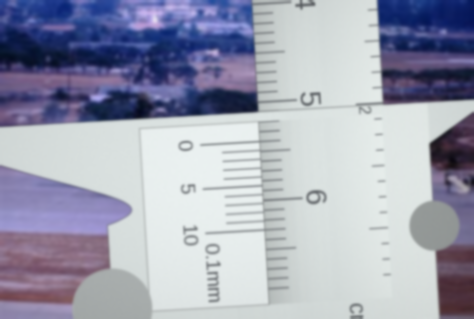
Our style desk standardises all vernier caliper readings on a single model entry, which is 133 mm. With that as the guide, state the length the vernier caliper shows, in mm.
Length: 54.0 mm
